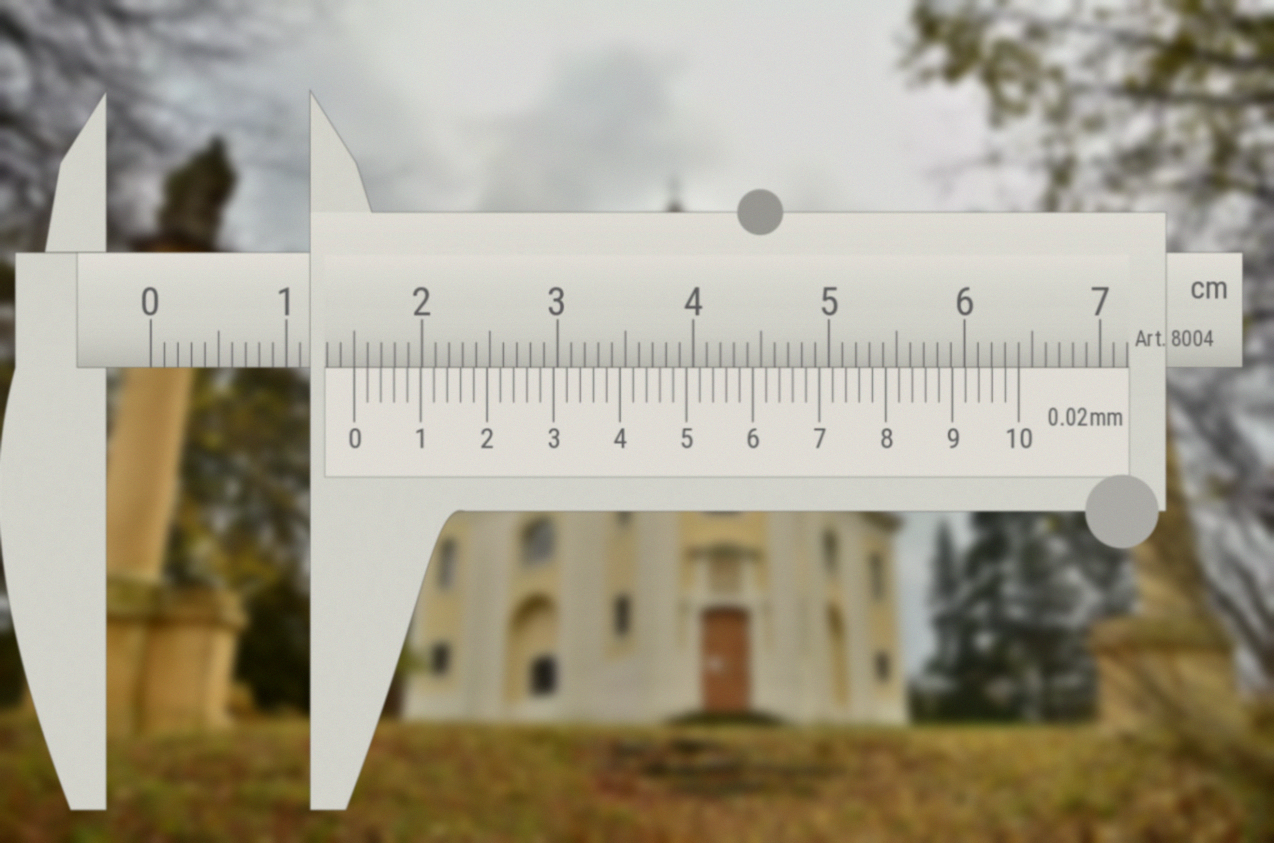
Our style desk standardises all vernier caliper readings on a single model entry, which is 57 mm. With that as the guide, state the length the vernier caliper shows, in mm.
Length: 15.0 mm
